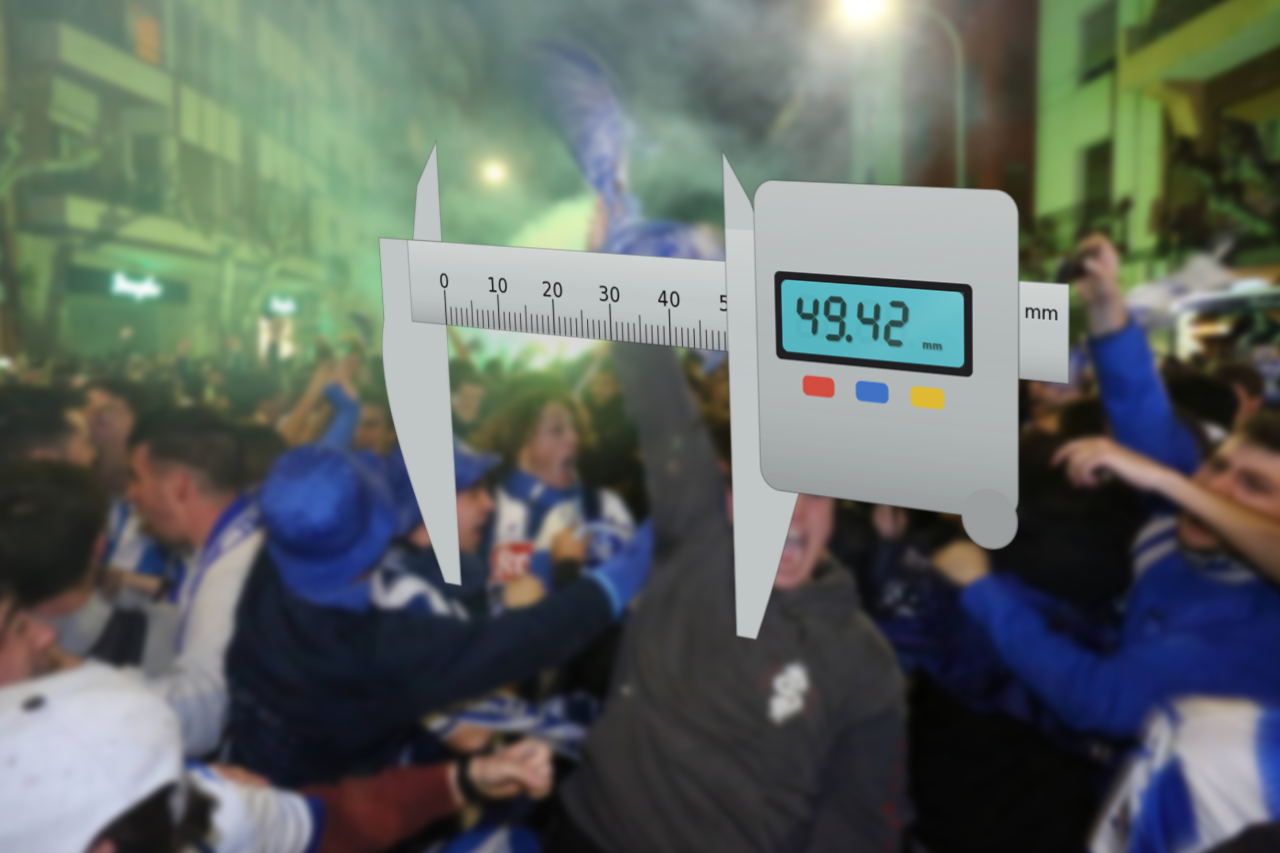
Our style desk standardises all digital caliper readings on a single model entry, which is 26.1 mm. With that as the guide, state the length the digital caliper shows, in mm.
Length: 49.42 mm
